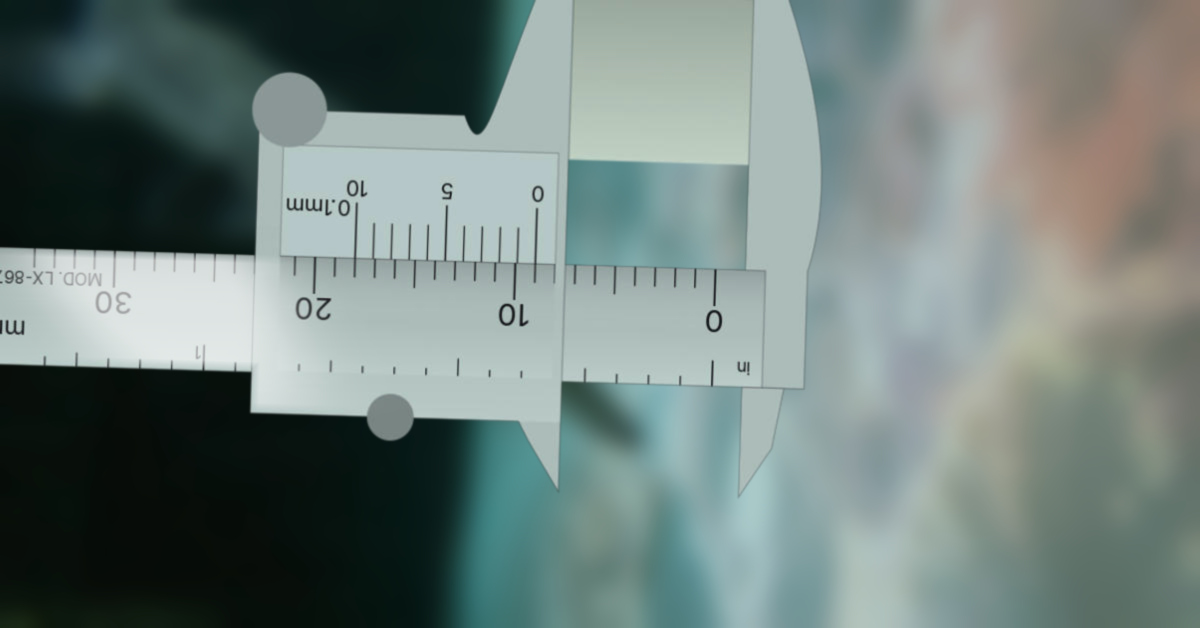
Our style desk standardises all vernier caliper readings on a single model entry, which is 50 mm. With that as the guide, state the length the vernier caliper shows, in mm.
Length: 9.0 mm
